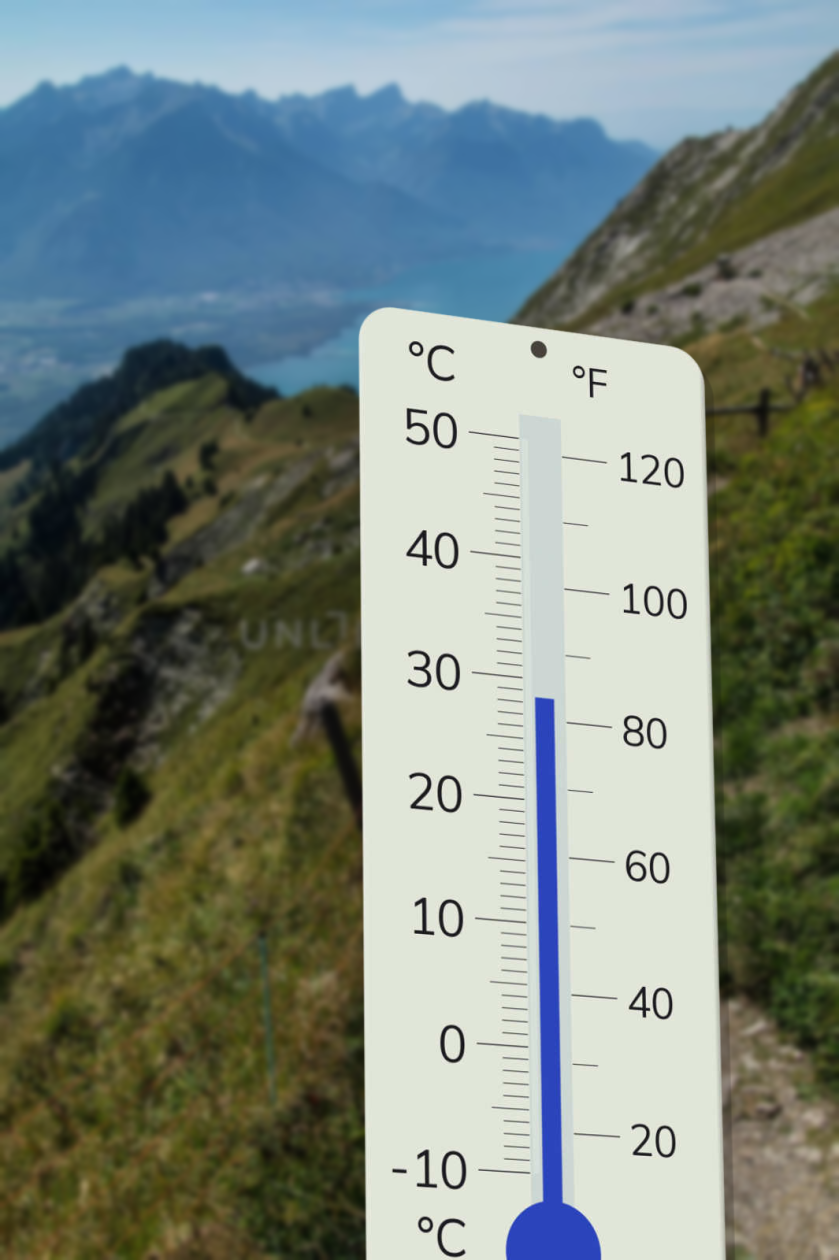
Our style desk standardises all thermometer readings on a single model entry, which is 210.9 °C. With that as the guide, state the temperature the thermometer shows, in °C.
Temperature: 28.5 °C
